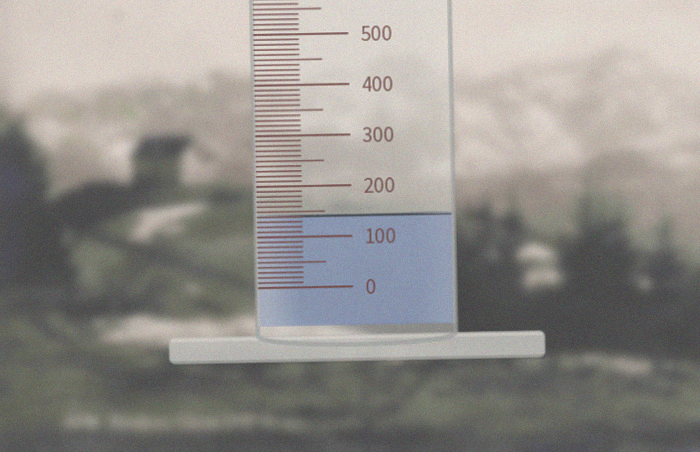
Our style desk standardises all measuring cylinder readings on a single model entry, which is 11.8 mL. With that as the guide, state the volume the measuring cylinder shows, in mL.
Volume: 140 mL
